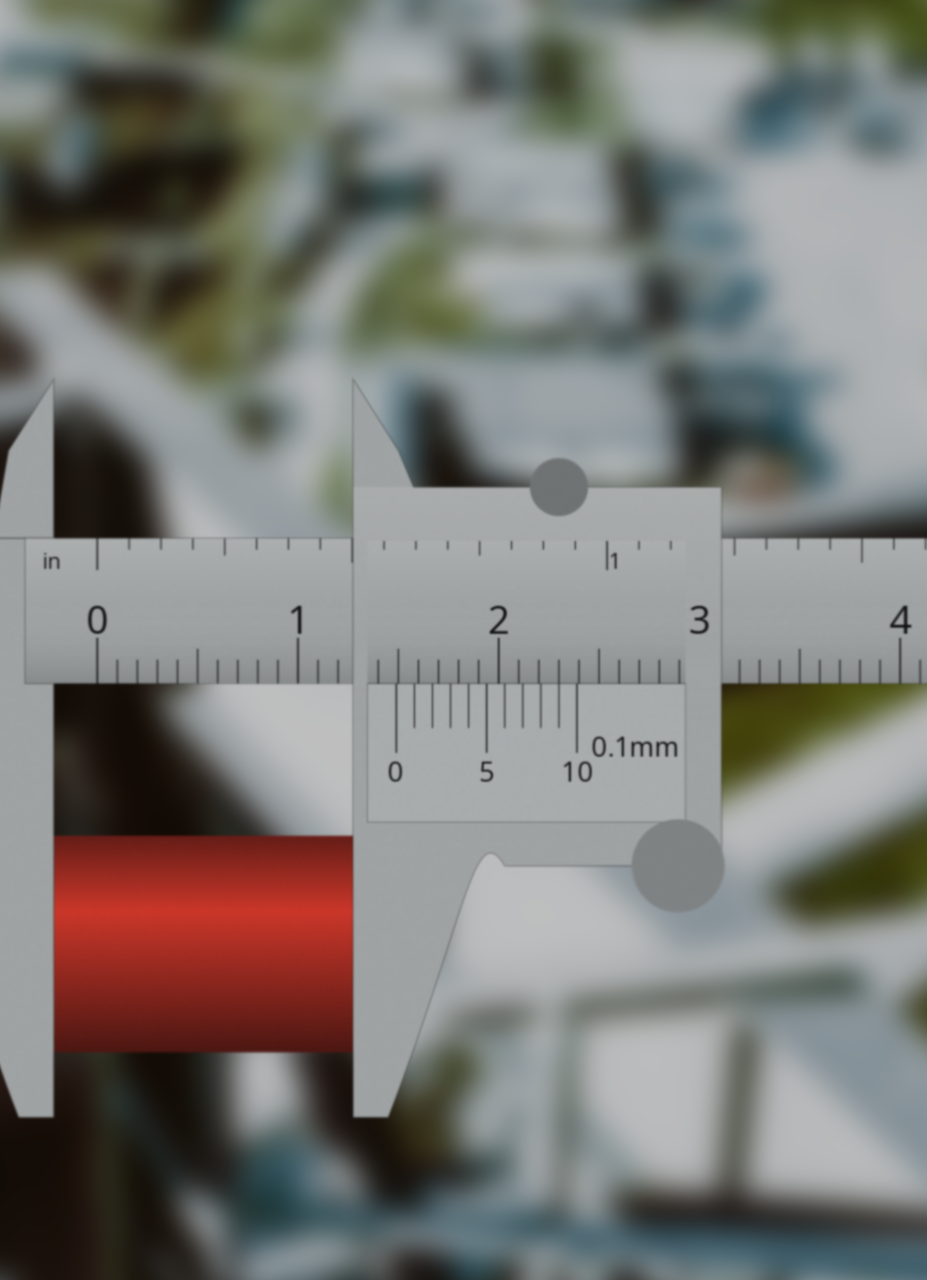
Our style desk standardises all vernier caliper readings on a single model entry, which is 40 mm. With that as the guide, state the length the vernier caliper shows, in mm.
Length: 14.9 mm
